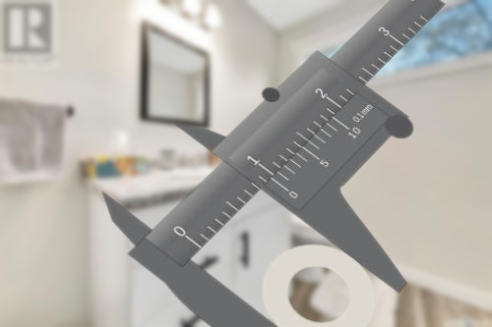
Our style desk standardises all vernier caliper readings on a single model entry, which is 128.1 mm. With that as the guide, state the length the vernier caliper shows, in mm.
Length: 9.6 mm
